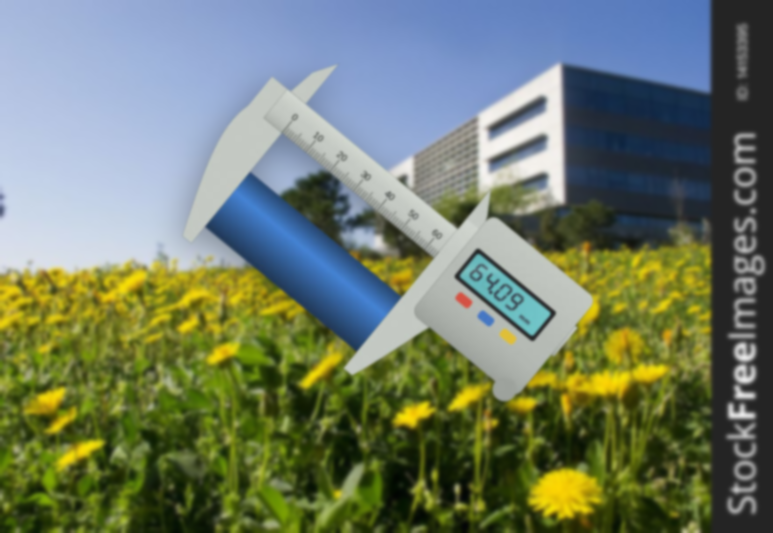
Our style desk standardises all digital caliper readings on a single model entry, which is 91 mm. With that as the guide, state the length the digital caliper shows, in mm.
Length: 64.09 mm
